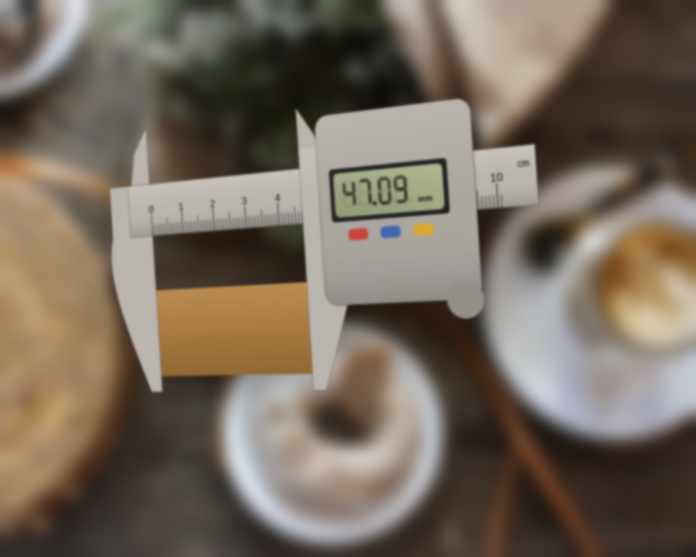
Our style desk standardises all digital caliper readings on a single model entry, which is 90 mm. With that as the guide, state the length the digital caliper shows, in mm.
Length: 47.09 mm
